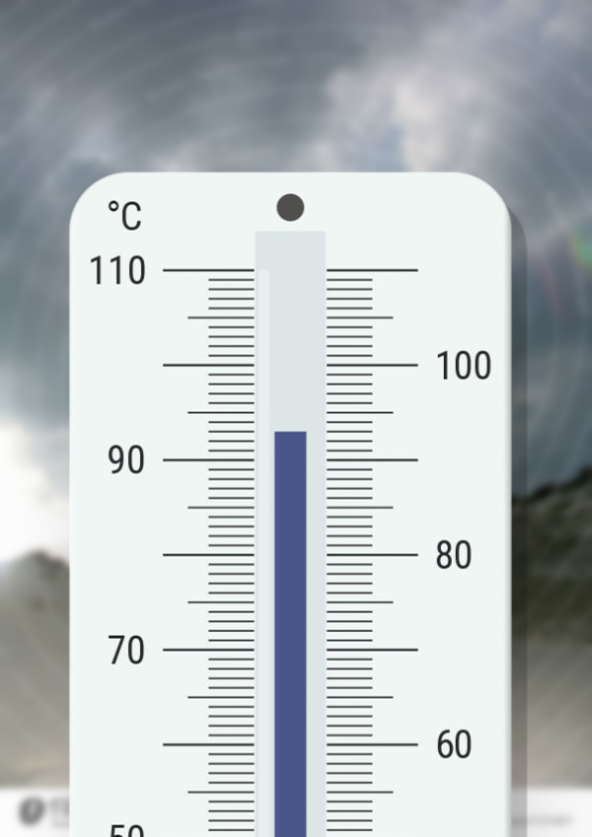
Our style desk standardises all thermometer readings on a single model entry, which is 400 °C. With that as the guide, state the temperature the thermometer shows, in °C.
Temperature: 93 °C
